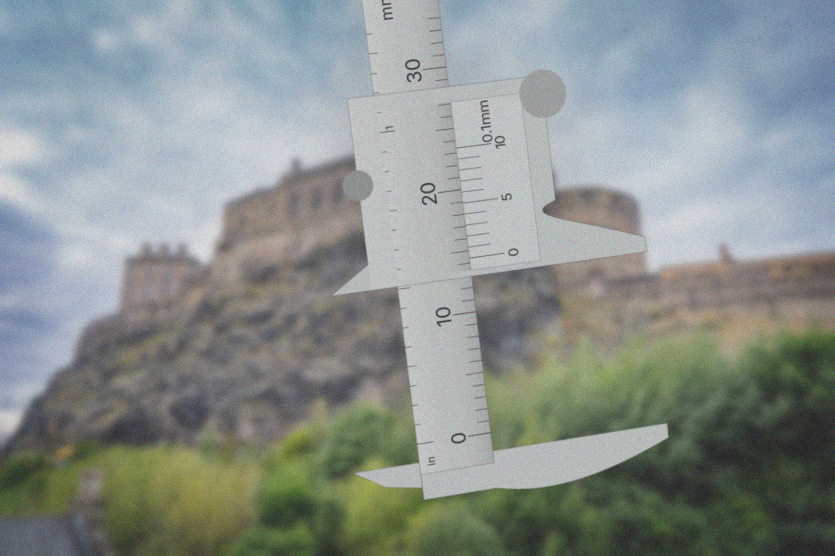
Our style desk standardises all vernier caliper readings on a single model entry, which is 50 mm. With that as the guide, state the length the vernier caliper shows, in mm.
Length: 14.4 mm
